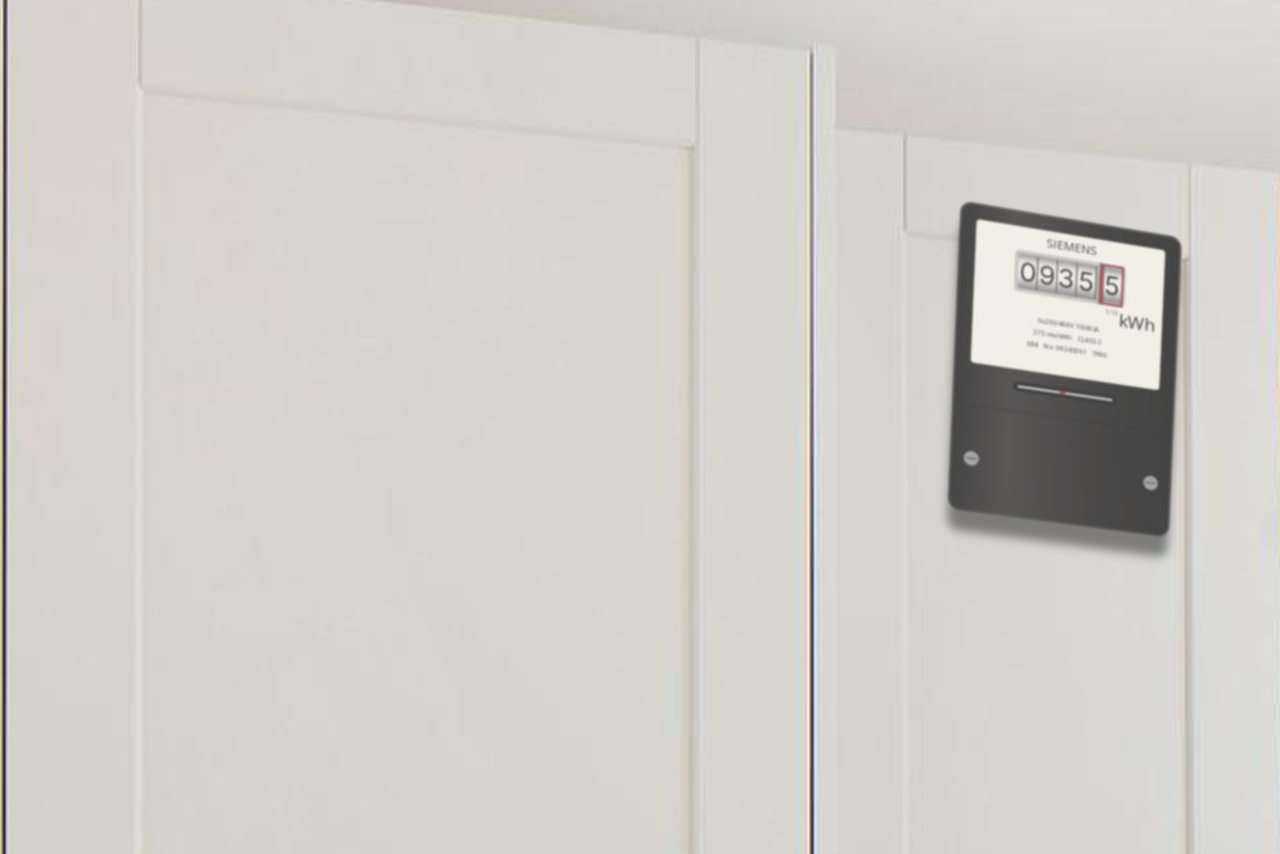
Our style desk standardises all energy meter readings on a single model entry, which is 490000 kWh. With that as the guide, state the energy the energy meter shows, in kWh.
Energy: 935.5 kWh
